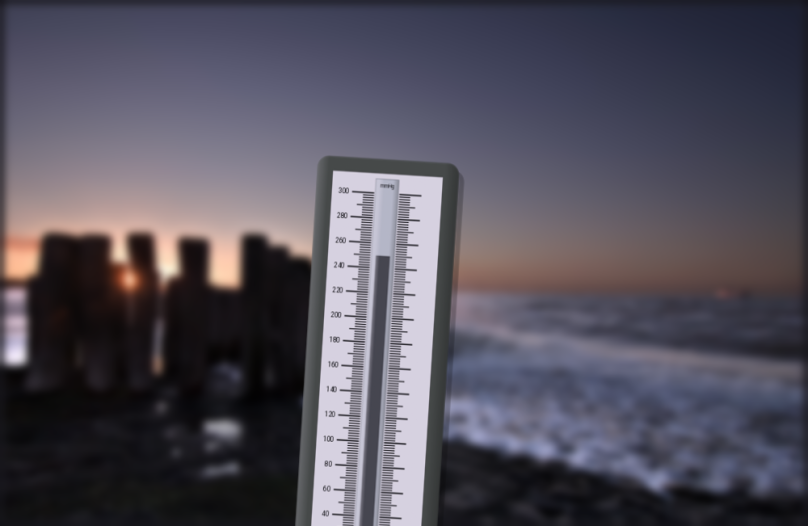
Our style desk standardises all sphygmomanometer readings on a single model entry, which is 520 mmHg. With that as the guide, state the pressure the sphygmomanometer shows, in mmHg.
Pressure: 250 mmHg
